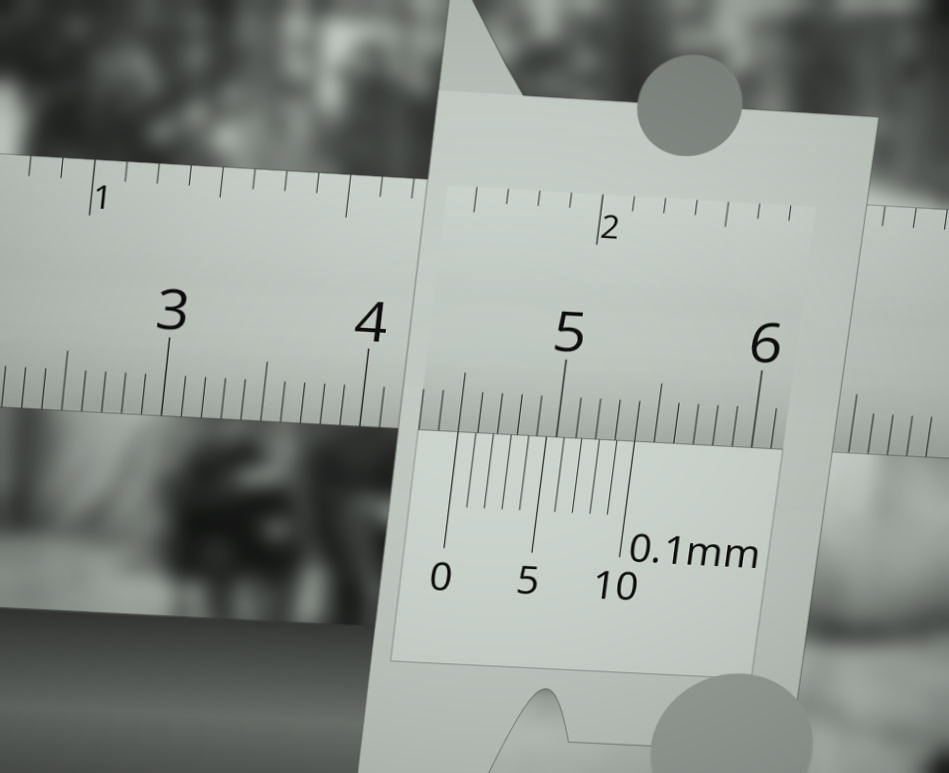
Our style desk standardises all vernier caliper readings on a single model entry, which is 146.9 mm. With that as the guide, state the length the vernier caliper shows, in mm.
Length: 45.0 mm
